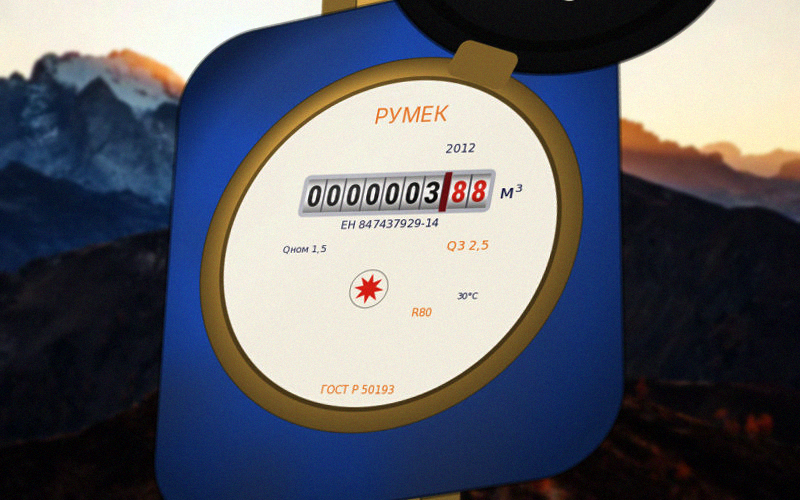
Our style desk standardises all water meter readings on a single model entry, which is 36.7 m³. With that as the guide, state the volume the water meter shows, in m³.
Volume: 3.88 m³
